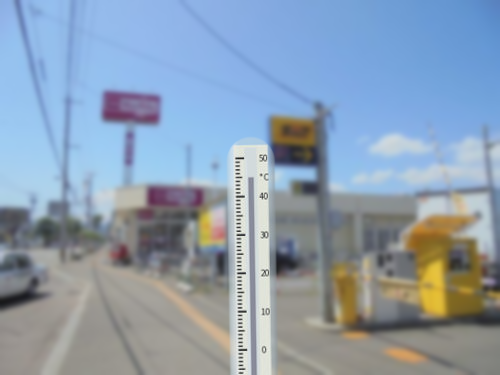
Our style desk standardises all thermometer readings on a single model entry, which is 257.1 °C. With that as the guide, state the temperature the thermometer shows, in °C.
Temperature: 45 °C
